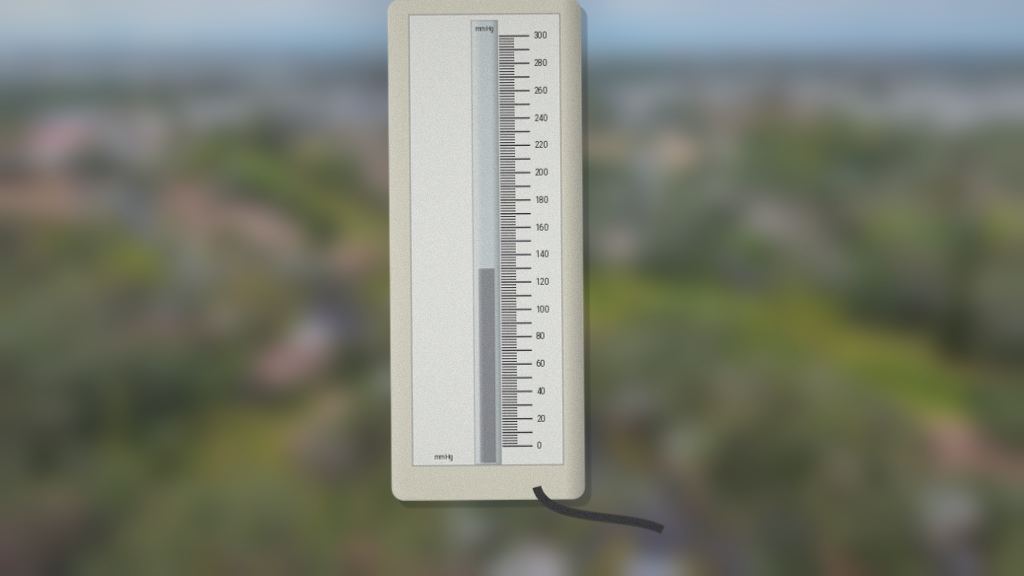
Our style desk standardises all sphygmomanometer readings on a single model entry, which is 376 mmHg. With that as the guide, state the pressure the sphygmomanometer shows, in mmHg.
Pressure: 130 mmHg
